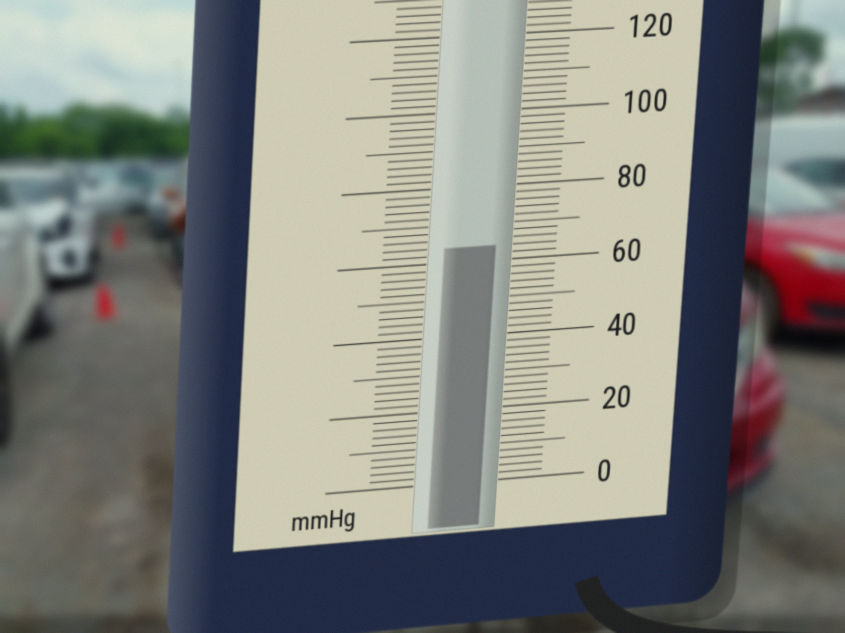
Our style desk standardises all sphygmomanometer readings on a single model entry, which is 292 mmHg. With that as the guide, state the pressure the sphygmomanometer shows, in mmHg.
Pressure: 64 mmHg
